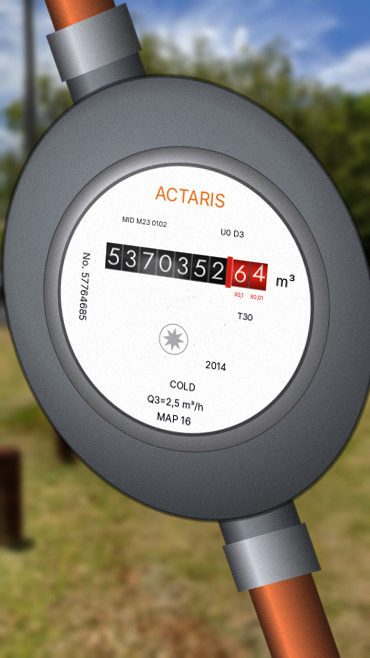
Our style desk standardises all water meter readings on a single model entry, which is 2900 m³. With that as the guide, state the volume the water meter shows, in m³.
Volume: 5370352.64 m³
